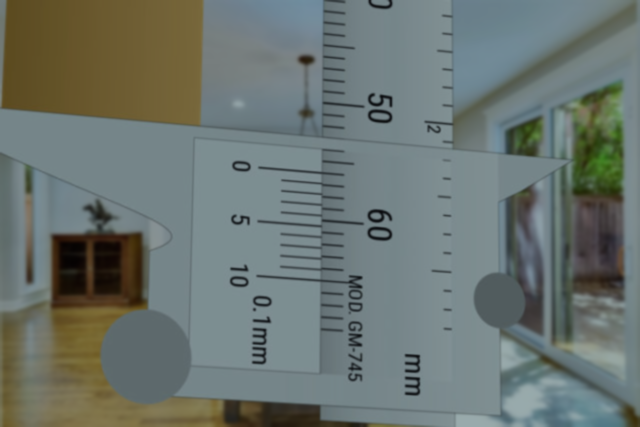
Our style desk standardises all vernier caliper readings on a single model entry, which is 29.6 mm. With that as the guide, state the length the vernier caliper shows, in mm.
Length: 56.0 mm
